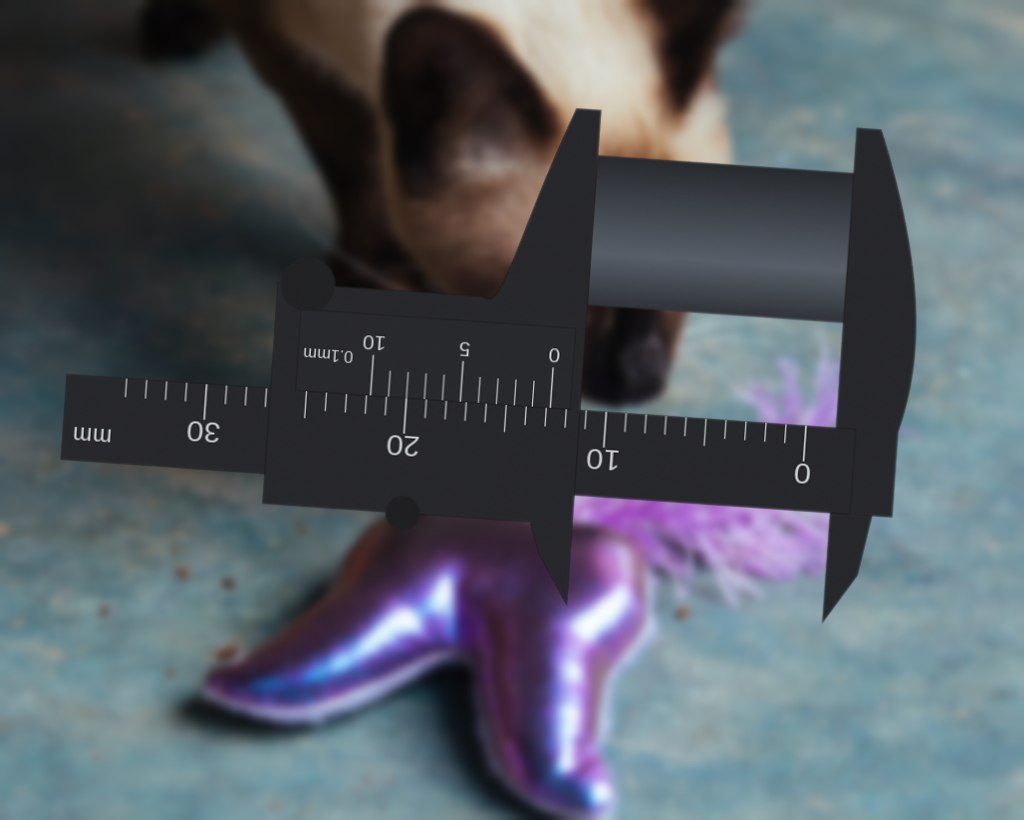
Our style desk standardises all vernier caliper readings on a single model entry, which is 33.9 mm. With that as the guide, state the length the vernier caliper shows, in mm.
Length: 12.8 mm
